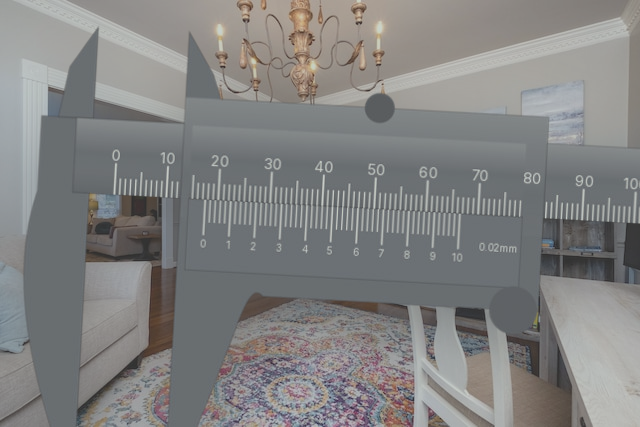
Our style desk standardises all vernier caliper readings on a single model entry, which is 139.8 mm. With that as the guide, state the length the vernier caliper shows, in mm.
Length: 17.5 mm
